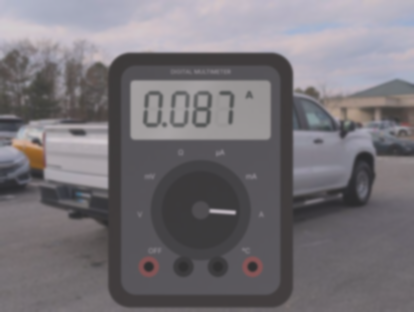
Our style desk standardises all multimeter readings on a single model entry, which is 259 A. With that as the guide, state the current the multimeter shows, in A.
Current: 0.087 A
